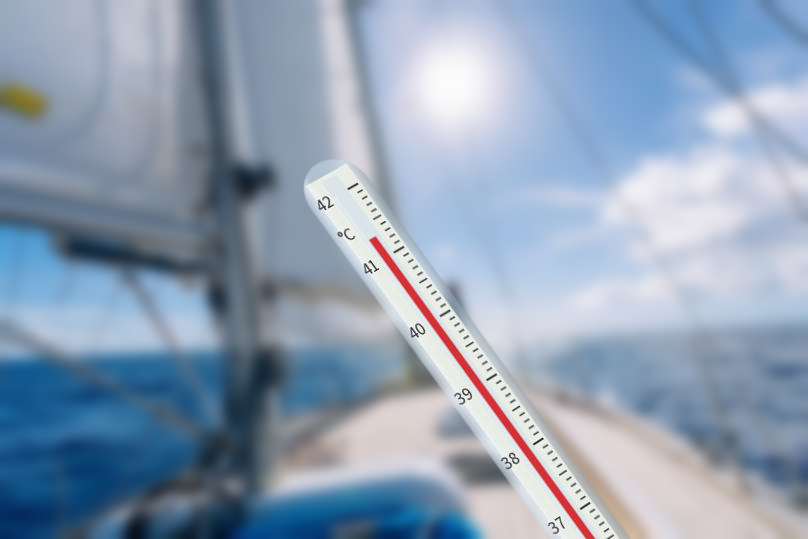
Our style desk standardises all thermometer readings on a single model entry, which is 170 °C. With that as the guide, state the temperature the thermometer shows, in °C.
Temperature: 41.3 °C
